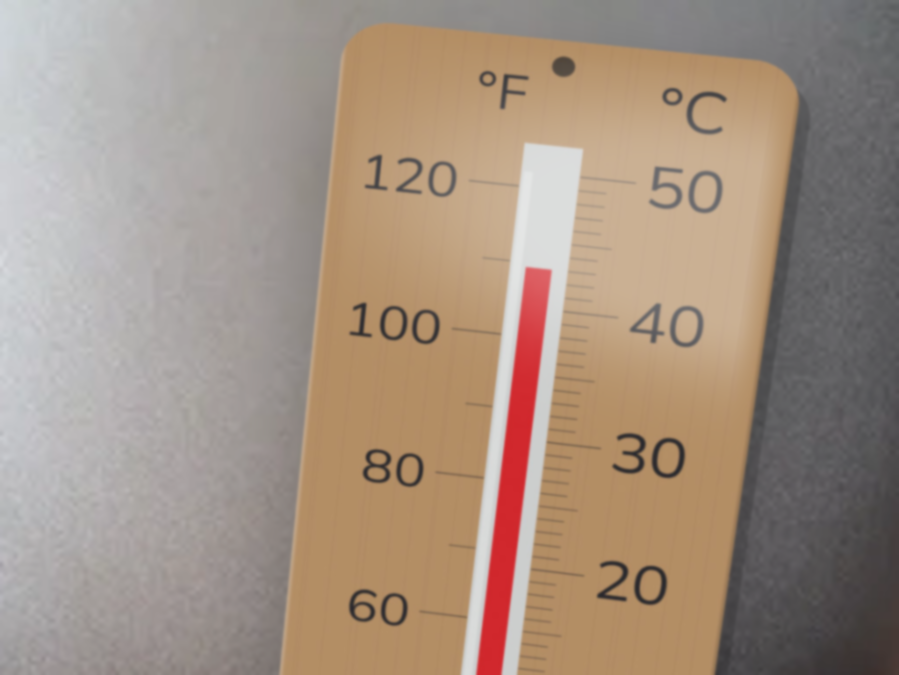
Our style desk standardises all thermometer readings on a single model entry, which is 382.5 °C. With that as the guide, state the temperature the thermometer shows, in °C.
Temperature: 43 °C
